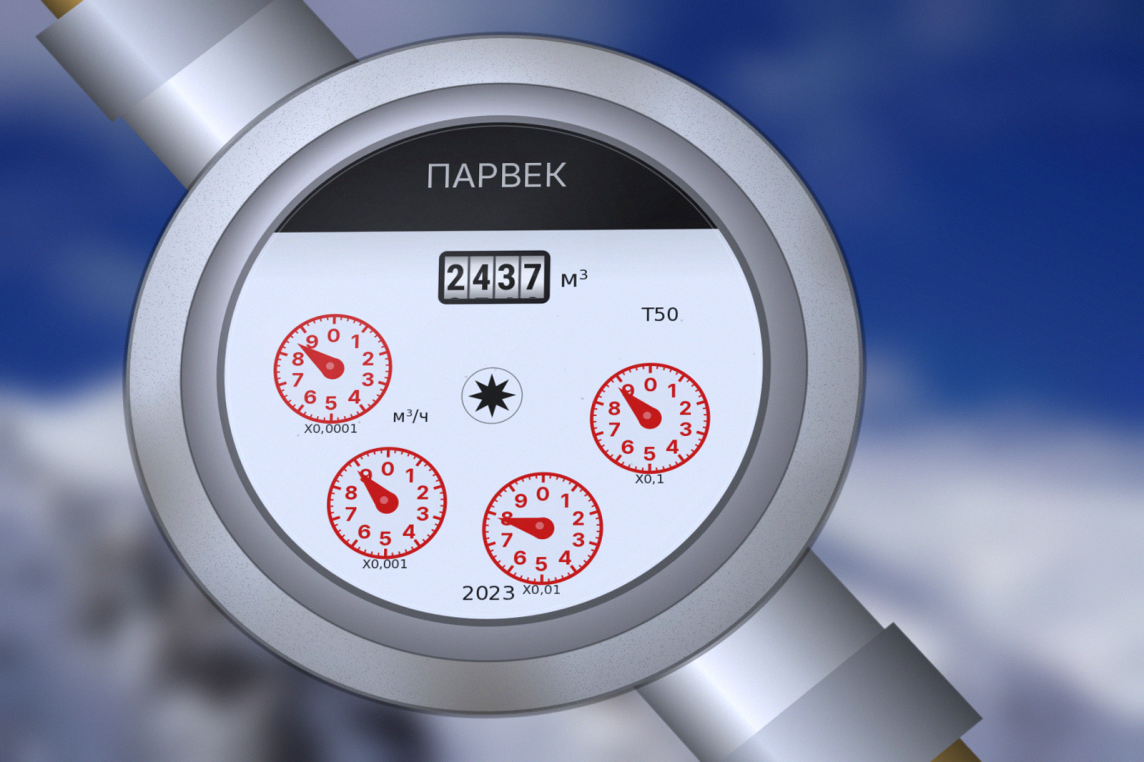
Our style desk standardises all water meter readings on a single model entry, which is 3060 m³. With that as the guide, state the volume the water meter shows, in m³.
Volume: 2437.8788 m³
